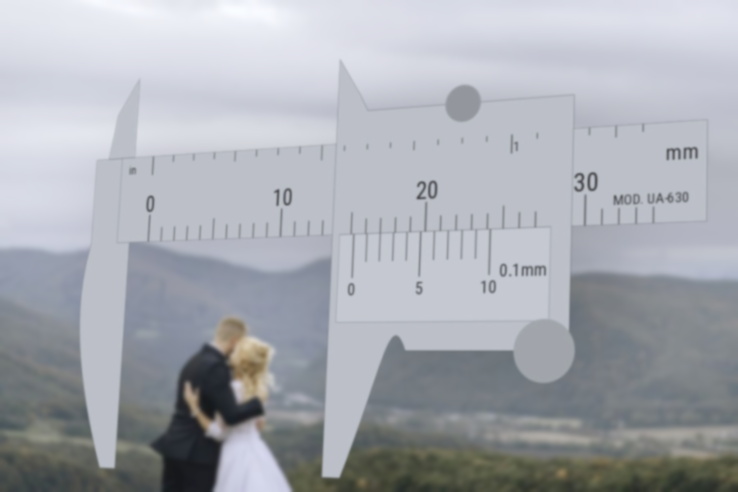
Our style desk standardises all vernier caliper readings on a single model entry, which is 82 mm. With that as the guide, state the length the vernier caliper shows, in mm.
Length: 15.2 mm
